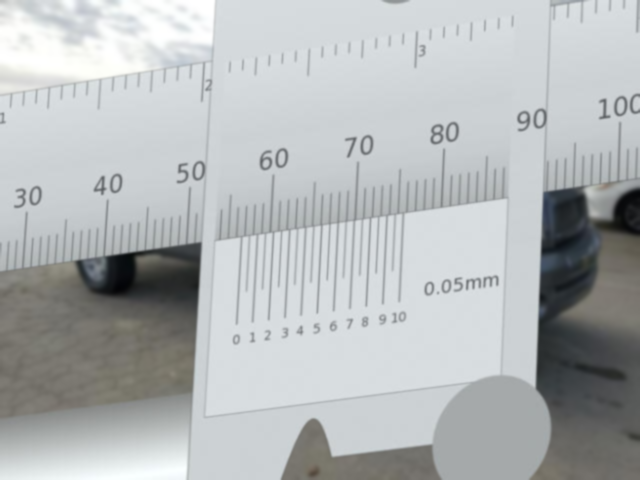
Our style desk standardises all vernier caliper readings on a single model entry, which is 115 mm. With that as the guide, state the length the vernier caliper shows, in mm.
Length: 56.6 mm
